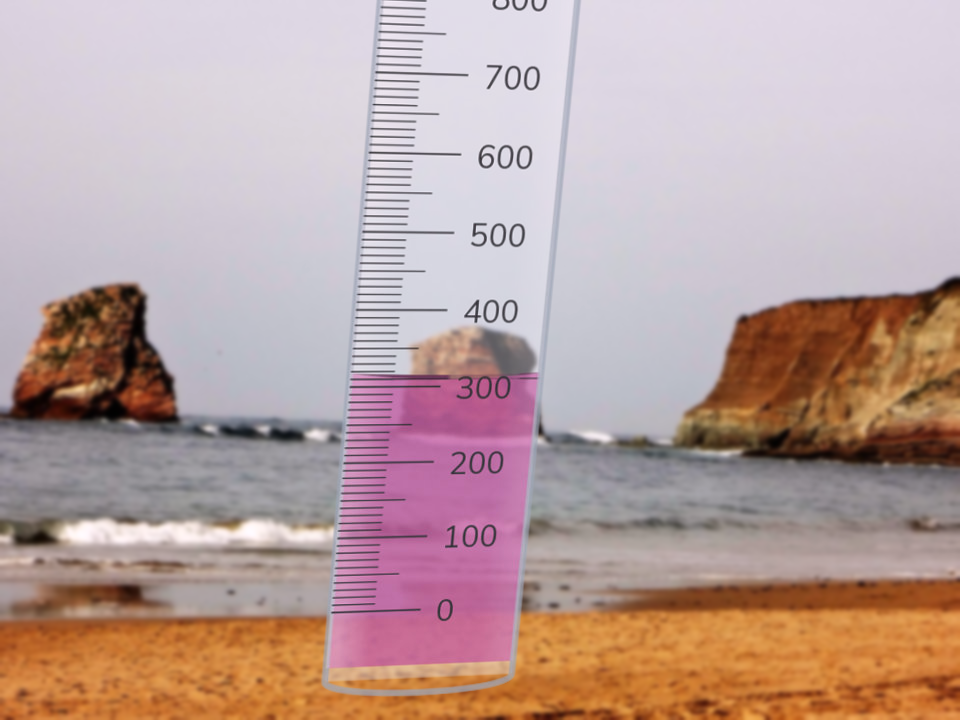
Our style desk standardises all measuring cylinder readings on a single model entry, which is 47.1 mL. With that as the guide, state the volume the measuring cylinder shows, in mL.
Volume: 310 mL
